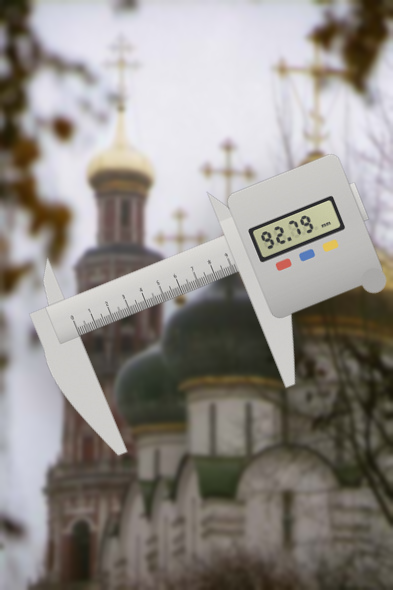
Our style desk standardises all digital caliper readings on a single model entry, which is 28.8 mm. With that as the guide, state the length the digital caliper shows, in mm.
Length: 92.79 mm
